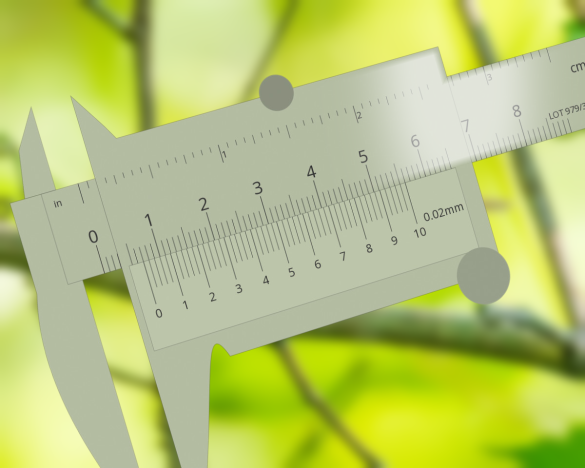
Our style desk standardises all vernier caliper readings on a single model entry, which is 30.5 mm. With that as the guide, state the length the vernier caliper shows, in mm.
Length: 7.0 mm
